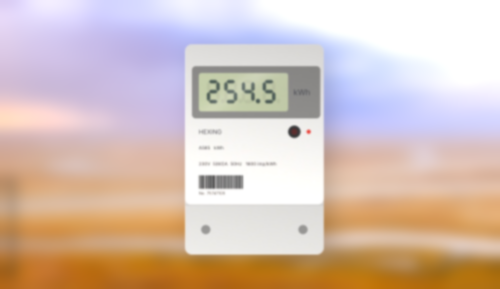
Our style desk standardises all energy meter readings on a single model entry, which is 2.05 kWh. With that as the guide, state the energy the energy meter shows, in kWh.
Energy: 254.5 kWh
